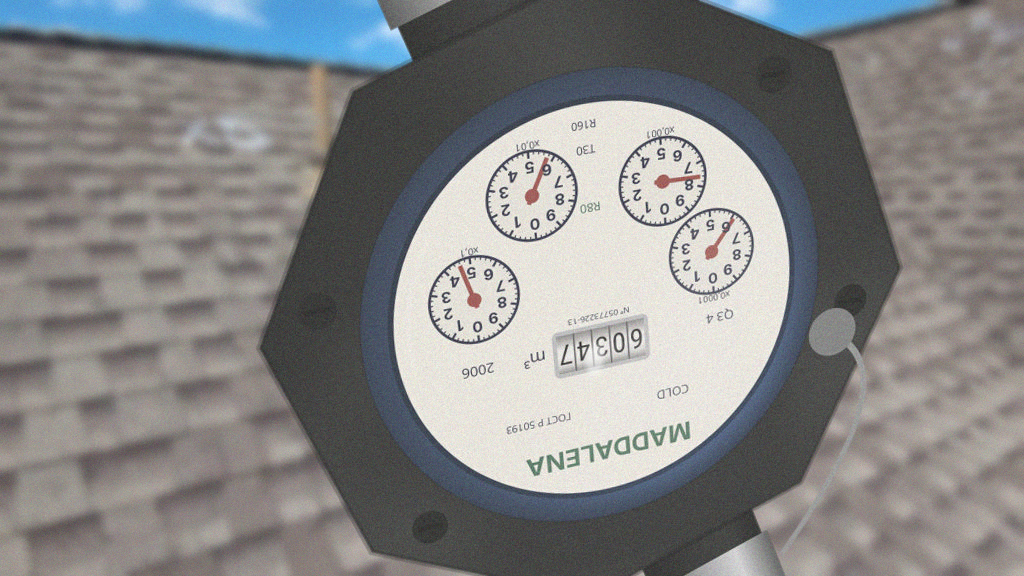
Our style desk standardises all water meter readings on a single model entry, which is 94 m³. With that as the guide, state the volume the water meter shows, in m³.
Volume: 60347.4576 m³
